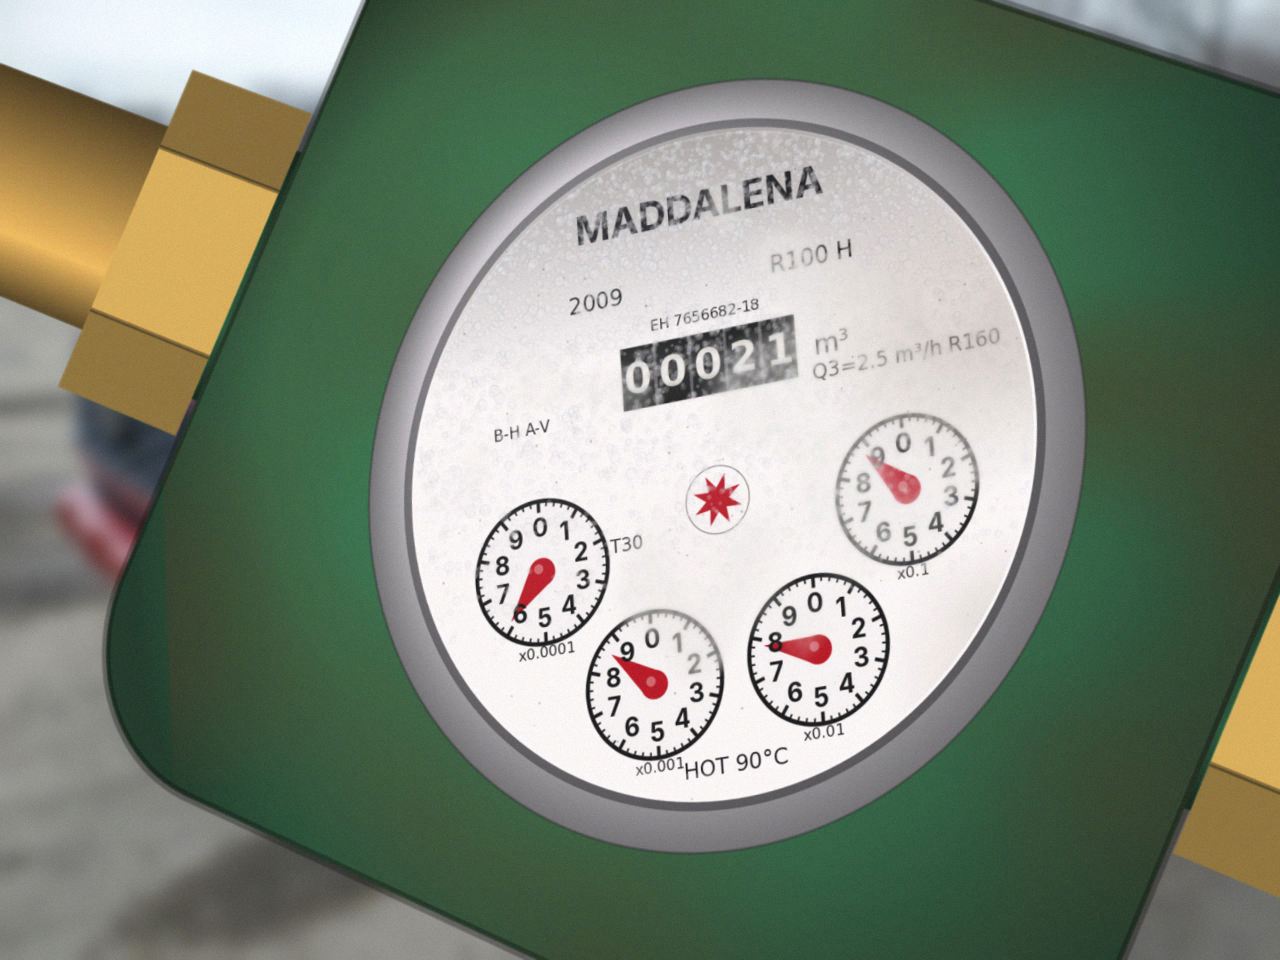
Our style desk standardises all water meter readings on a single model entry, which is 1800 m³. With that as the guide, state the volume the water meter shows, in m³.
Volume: 21.8786 m³
